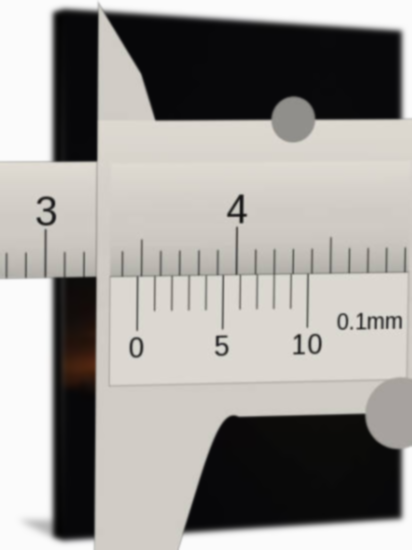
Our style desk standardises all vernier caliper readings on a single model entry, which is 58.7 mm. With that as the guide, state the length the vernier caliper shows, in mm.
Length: 34.8 mm
